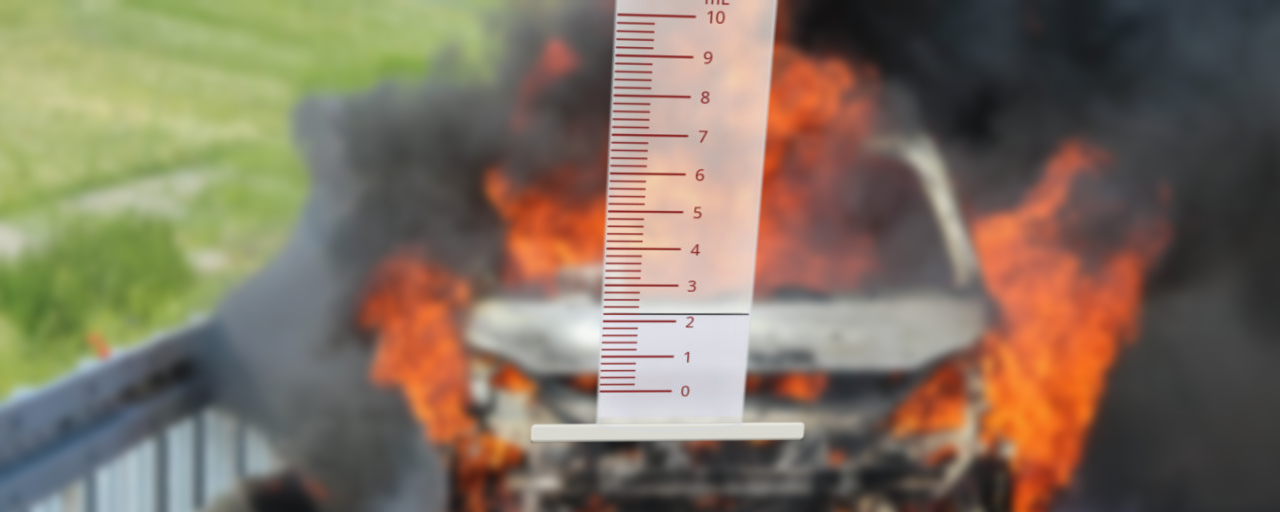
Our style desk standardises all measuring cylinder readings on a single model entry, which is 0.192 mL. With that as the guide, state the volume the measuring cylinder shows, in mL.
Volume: 2.2 mL
